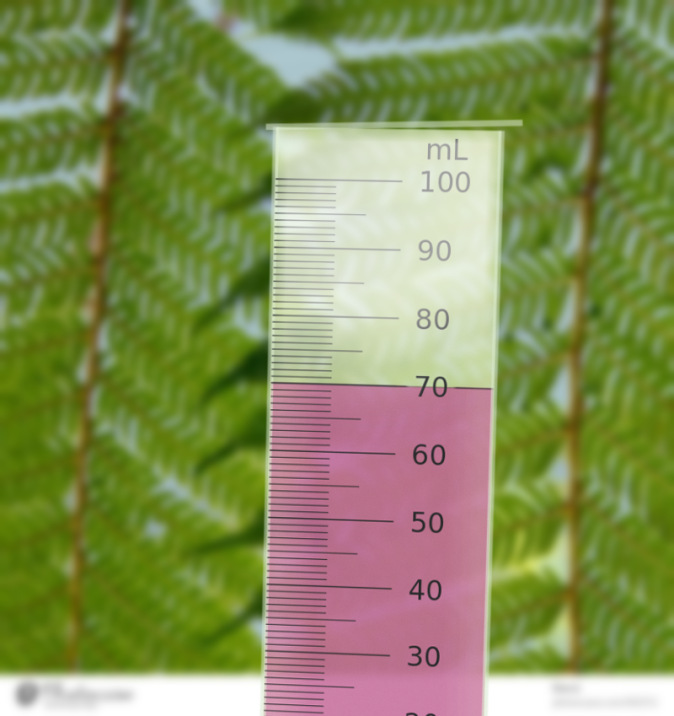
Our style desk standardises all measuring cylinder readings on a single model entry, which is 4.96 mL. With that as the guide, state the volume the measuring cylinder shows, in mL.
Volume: 70 mL
